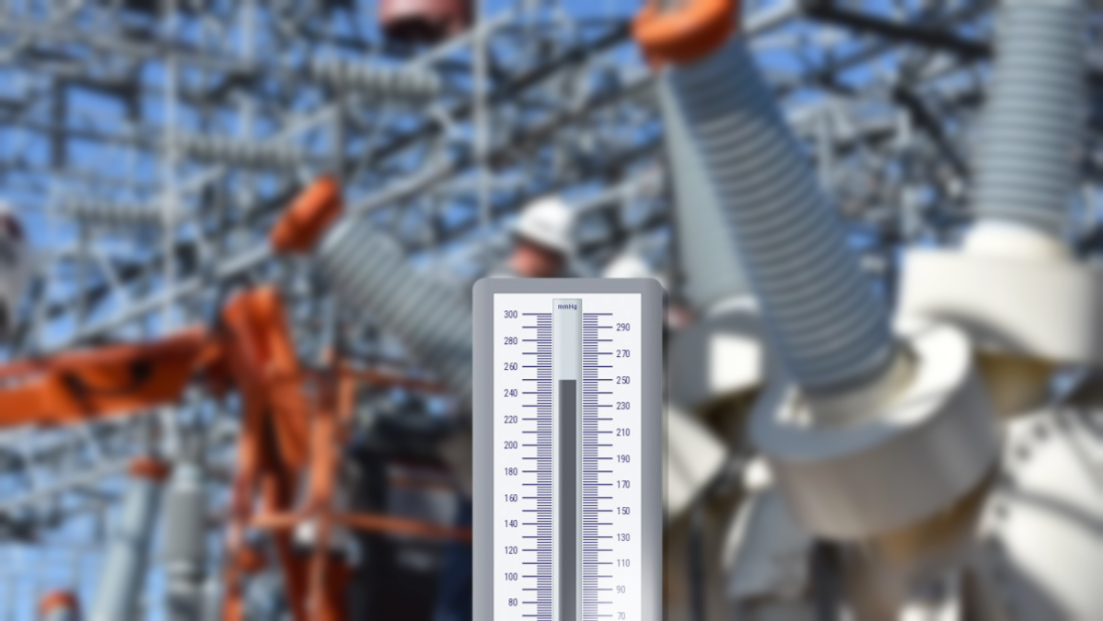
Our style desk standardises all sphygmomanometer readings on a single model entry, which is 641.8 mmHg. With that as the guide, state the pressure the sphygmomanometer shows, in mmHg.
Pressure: 250 mmHg
